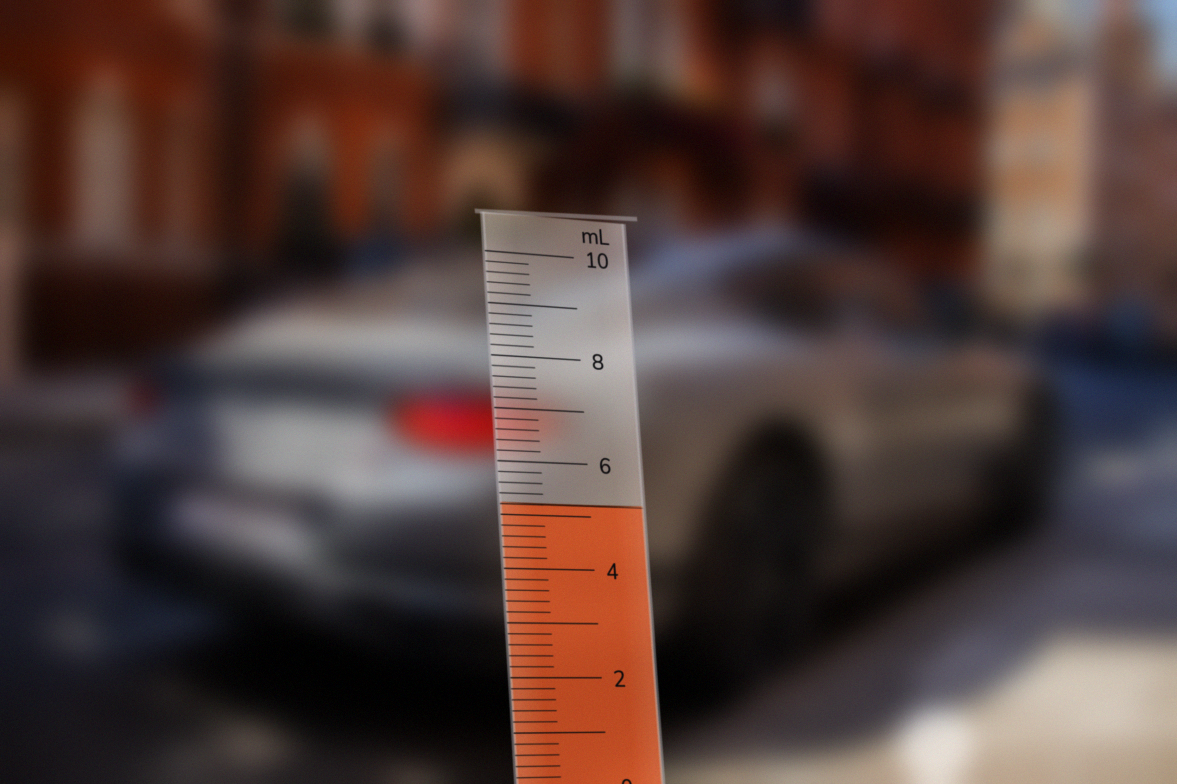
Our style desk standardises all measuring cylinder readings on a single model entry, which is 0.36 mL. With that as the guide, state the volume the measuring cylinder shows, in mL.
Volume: 5.2 mL
